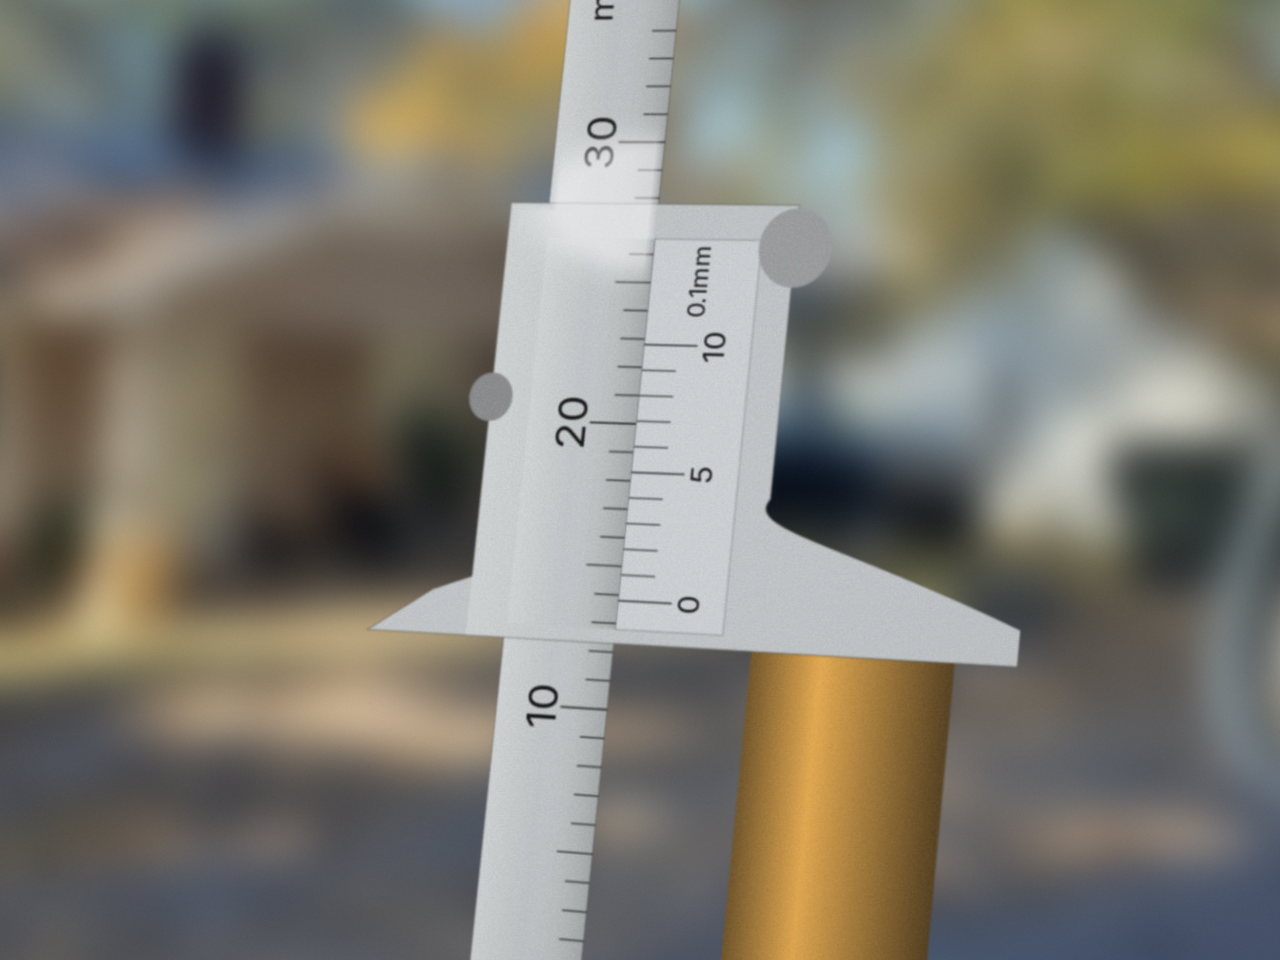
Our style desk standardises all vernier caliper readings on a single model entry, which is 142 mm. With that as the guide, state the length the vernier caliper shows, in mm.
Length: 13.8 mm
